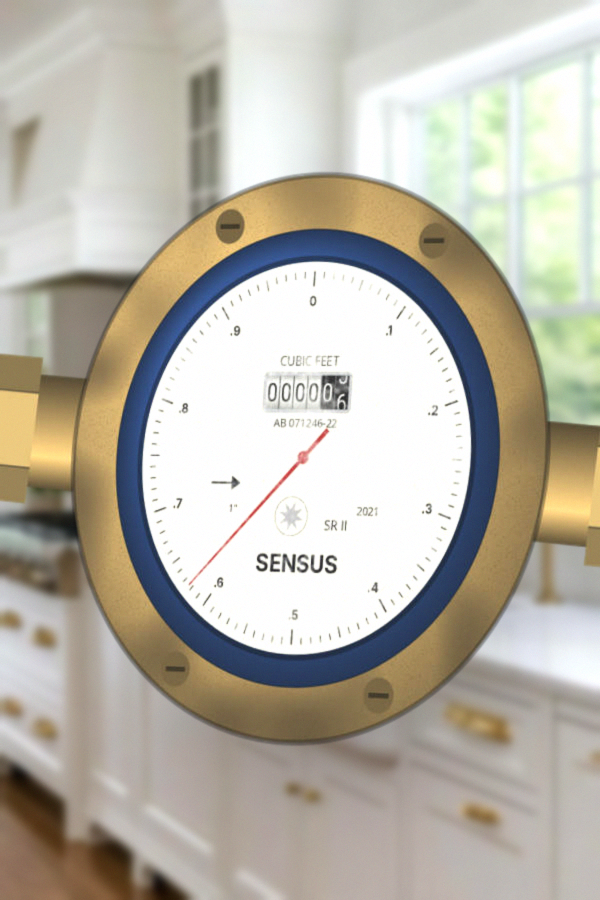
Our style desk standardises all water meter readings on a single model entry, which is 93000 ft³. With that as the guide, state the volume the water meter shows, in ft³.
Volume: 5.62 ft³
